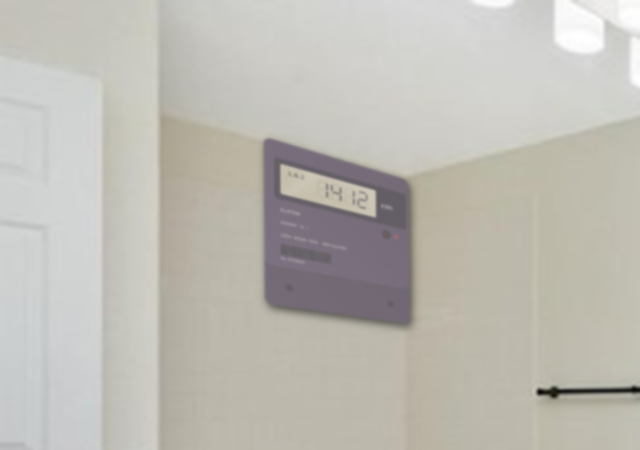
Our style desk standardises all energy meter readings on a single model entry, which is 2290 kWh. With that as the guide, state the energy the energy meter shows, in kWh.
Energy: 1412 kWh
